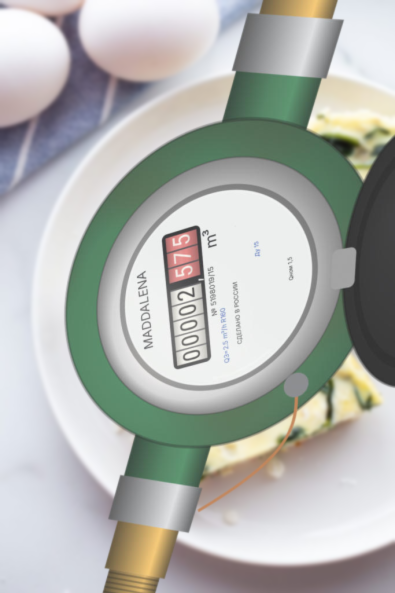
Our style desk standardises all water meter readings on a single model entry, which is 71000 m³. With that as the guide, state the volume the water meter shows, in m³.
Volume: 2.575 m³
